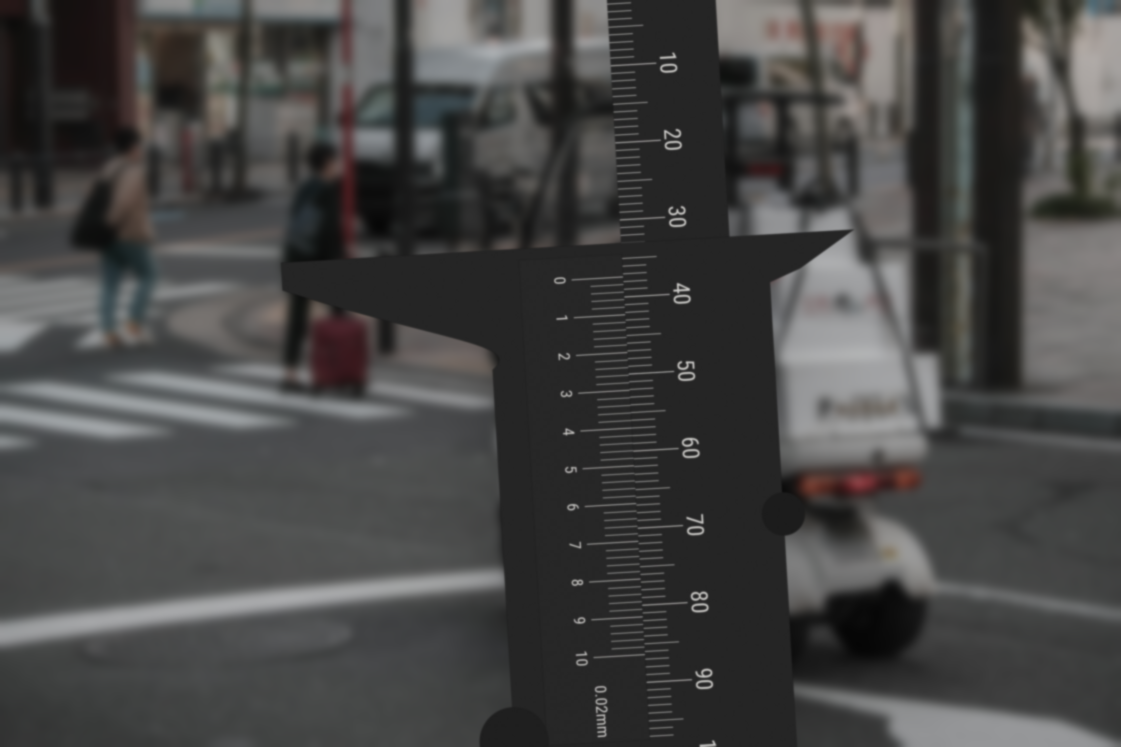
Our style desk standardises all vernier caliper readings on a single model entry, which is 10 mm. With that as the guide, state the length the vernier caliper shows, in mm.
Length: 37.4 mm
